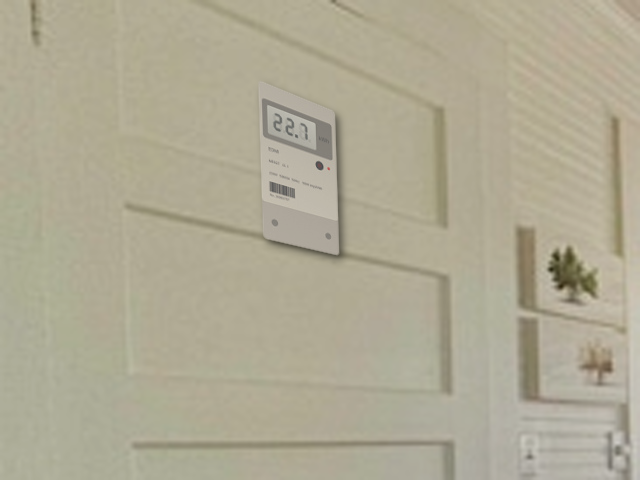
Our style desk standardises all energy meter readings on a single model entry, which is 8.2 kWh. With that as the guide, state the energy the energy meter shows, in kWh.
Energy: 22.7 kWh
